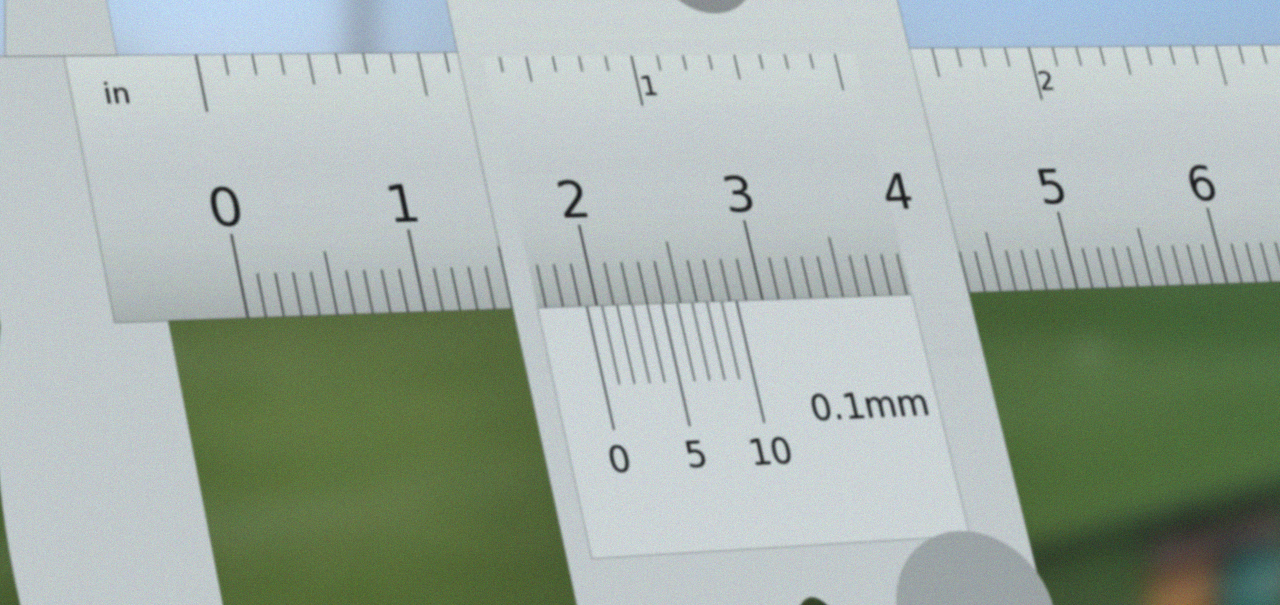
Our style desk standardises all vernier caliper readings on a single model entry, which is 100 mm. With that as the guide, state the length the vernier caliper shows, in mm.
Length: 19.4 mm
